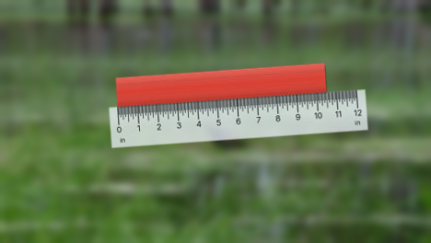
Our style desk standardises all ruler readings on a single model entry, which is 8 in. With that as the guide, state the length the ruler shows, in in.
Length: 10.5 in
